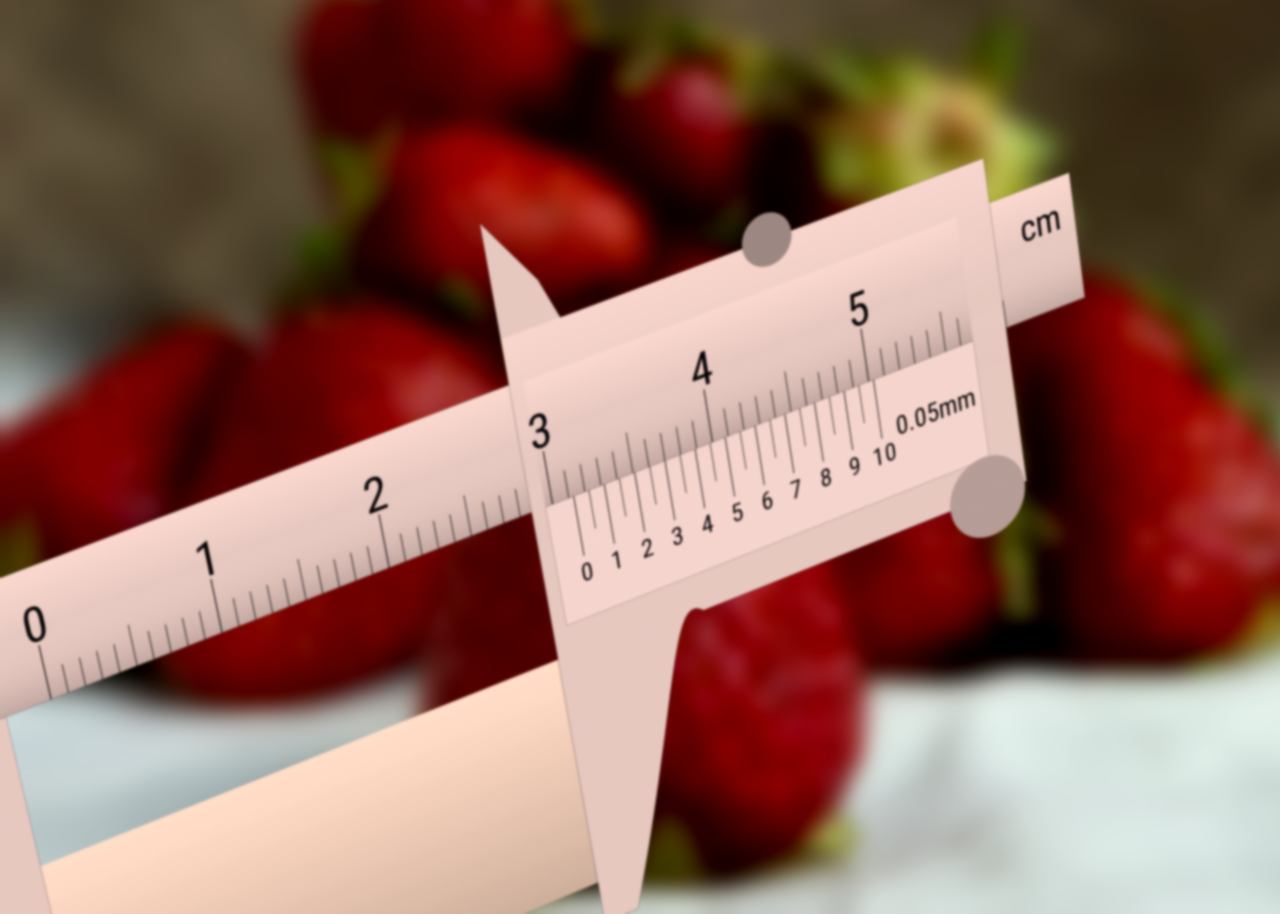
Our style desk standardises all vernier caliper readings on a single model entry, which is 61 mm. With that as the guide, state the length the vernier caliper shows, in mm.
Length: 31.3 mm
